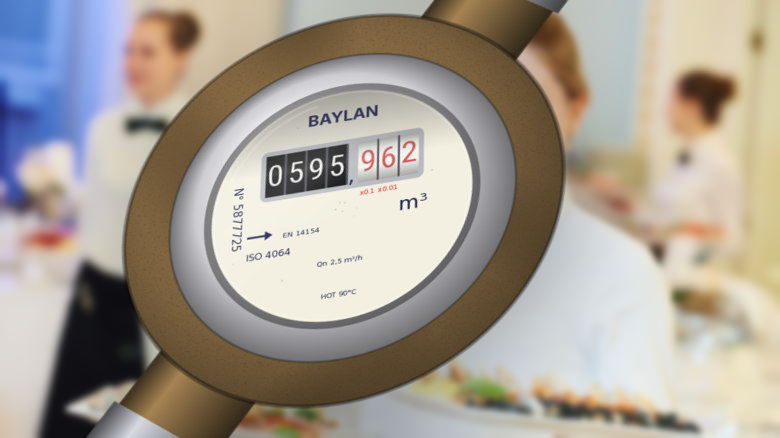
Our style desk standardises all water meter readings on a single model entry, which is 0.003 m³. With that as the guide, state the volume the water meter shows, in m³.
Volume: 595.962 m³
